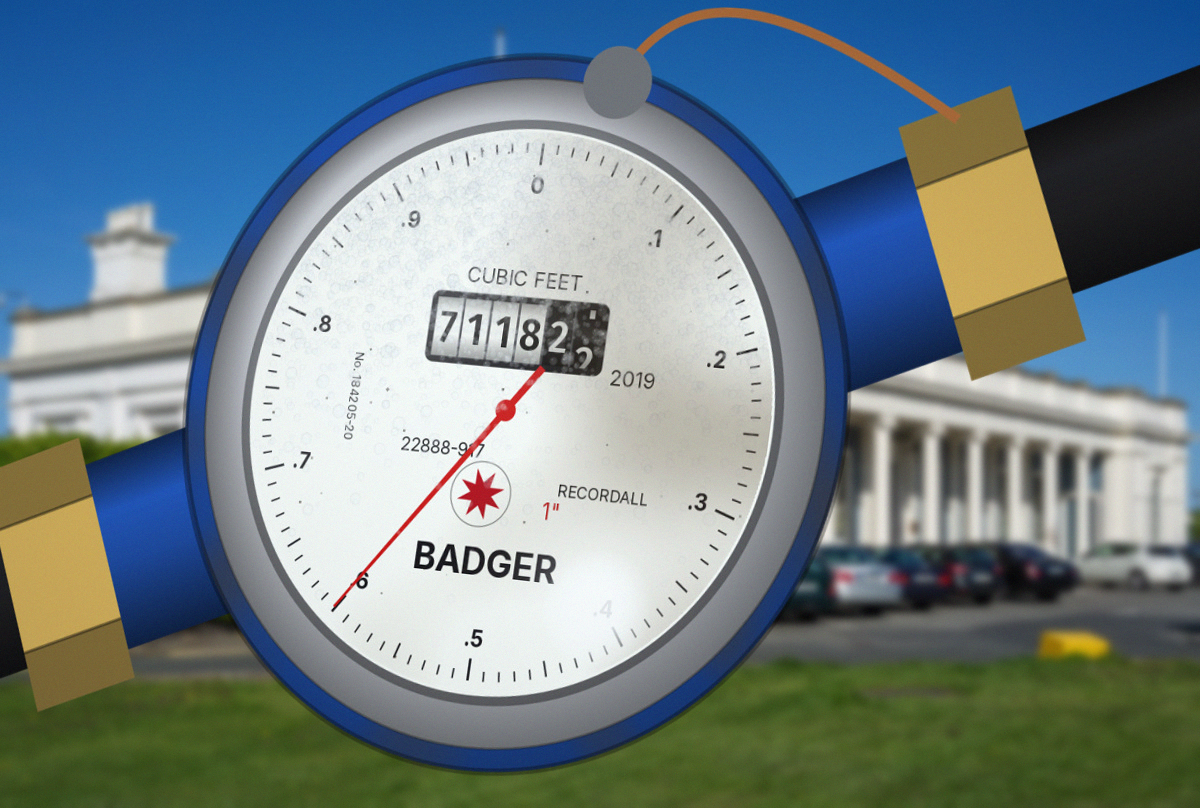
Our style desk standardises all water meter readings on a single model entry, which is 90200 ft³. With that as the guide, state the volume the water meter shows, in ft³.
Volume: 711821.60 ft³
